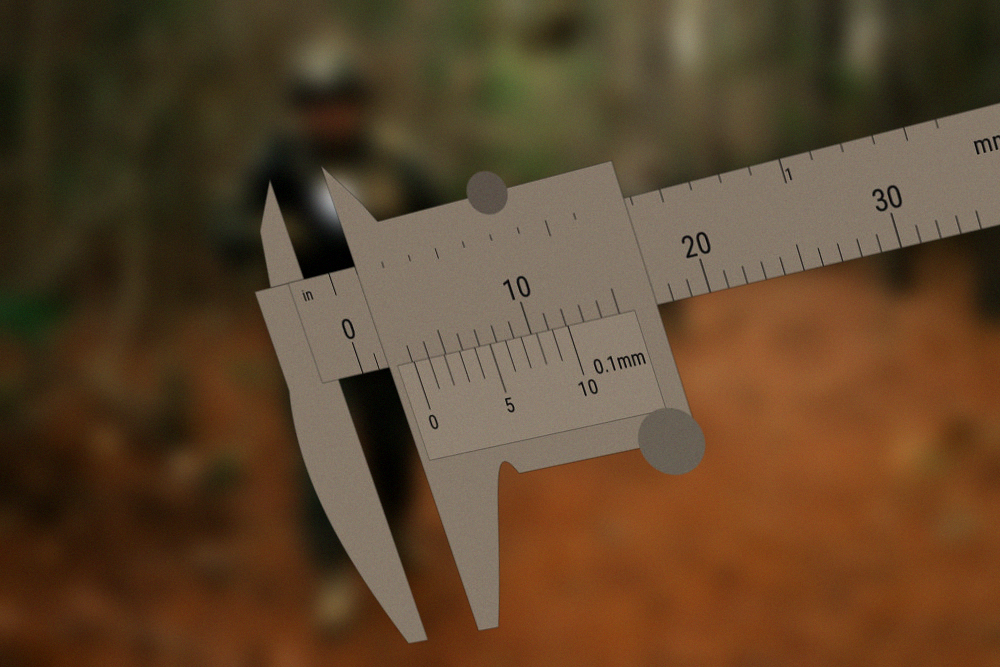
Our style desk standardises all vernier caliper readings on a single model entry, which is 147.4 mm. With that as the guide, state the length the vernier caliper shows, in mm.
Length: 3.1 mm
